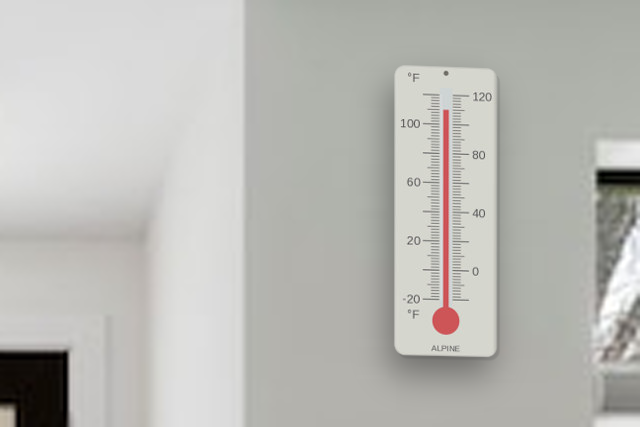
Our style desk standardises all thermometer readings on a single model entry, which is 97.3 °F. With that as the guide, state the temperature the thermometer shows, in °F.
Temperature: 110 °F
